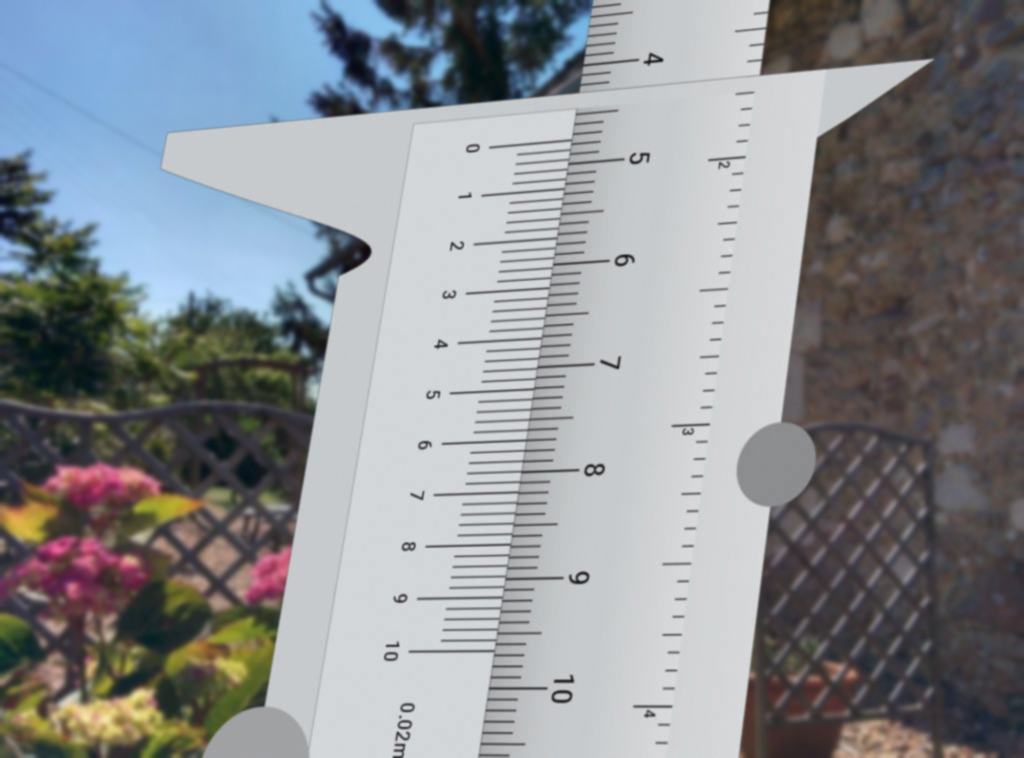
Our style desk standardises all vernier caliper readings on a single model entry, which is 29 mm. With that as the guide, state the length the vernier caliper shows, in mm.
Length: 47.6 mm
